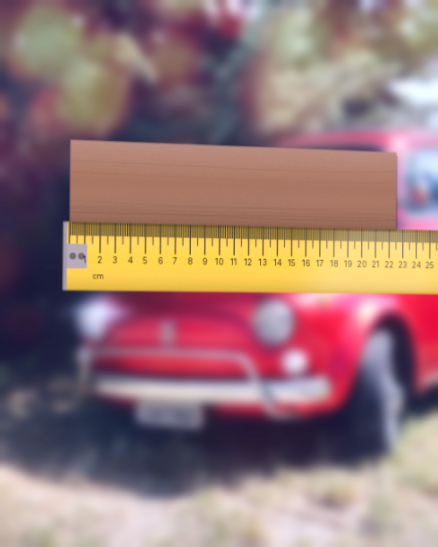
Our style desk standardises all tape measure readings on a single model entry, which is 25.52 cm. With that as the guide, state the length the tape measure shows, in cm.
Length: 22.5 cm
